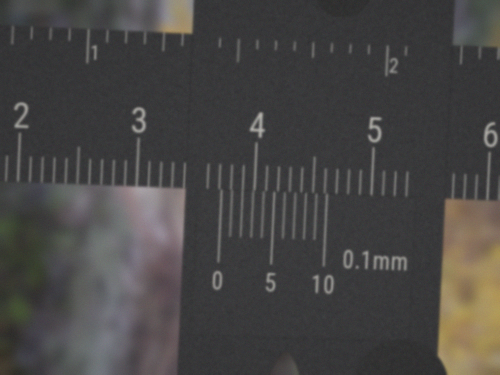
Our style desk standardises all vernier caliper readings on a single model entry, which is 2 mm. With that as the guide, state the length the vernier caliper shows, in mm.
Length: 37.2 mm
